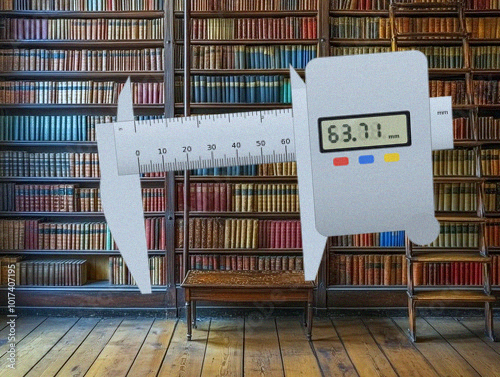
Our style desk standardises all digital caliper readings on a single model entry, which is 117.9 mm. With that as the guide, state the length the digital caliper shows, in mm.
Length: 63.71 mm
